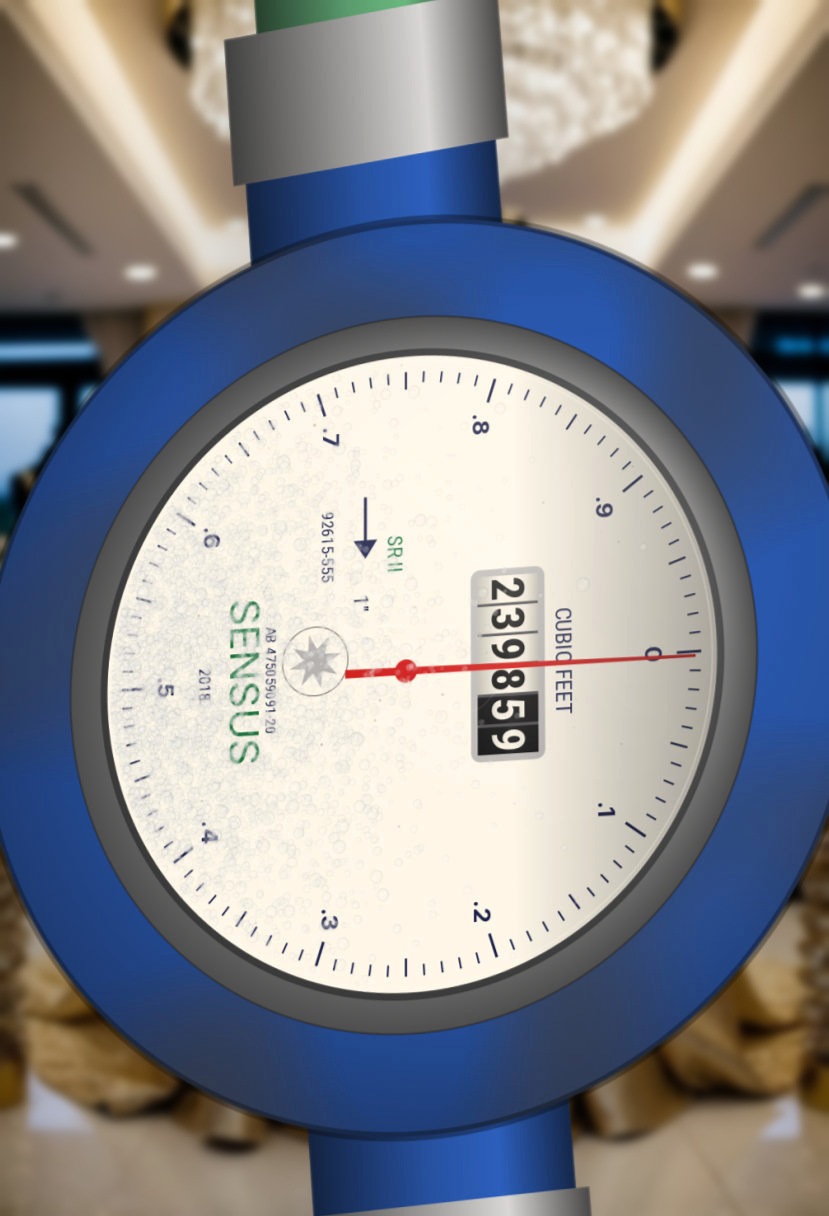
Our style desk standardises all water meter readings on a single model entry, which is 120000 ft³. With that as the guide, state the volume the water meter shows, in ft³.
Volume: 239859.00 ft³
